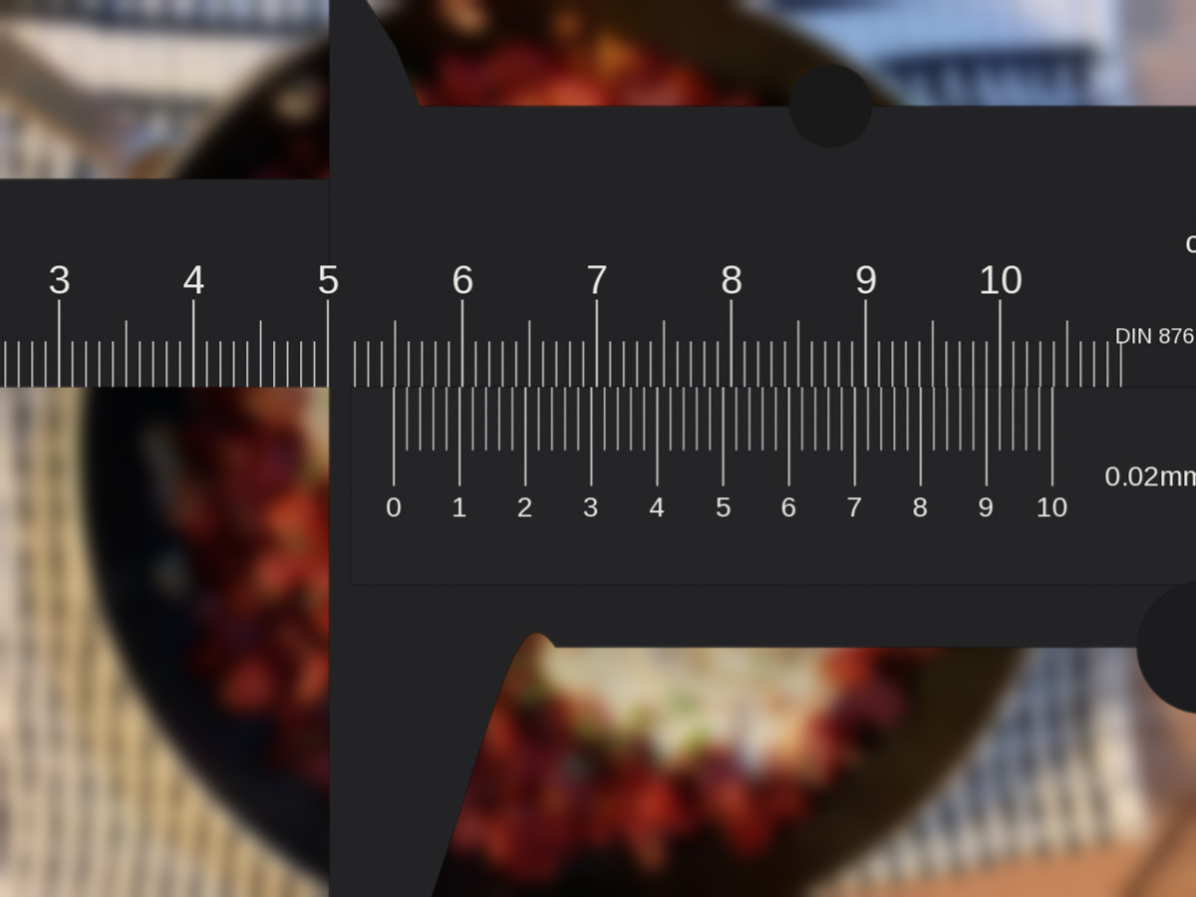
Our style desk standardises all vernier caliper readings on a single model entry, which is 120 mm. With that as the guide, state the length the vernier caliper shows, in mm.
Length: 54.9 mm
